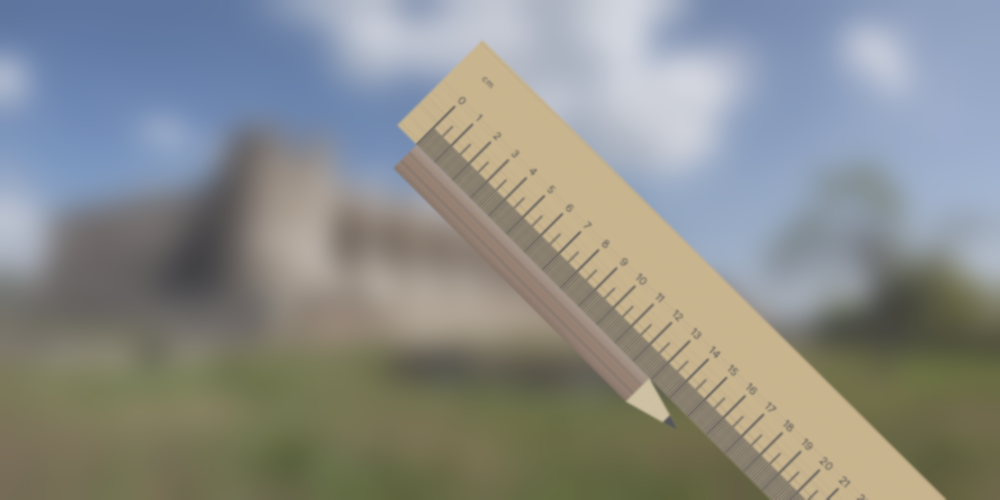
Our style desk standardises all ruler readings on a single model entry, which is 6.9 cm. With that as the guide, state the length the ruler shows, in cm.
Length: 15 cm
